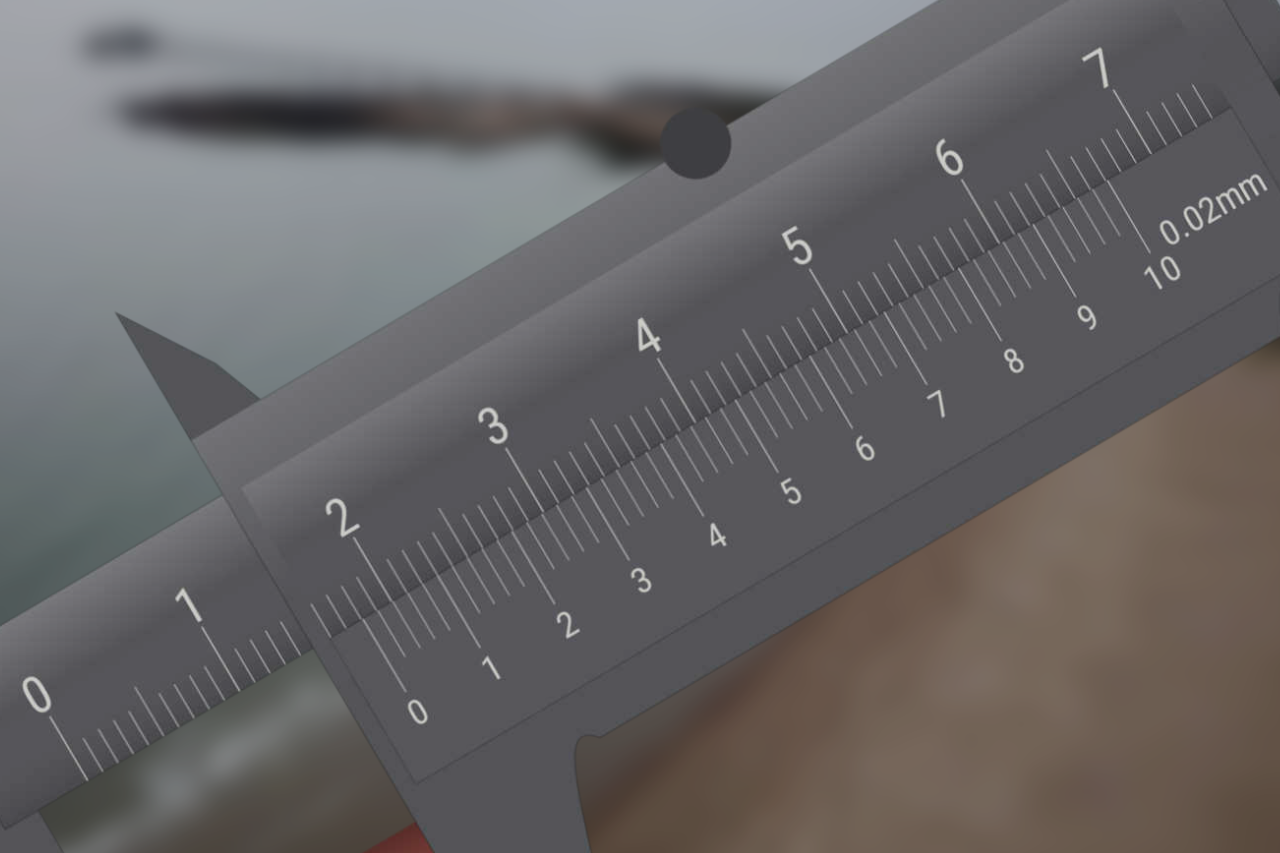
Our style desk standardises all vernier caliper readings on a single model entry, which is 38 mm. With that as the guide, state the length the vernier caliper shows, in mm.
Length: 18.1 mm
